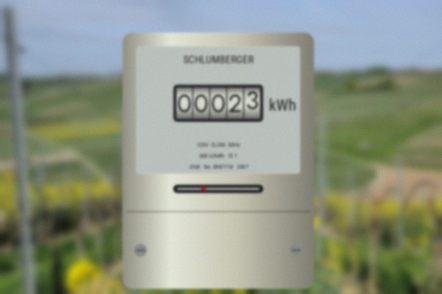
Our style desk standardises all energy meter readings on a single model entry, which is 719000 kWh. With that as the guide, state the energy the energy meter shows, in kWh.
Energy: 23 kWh
